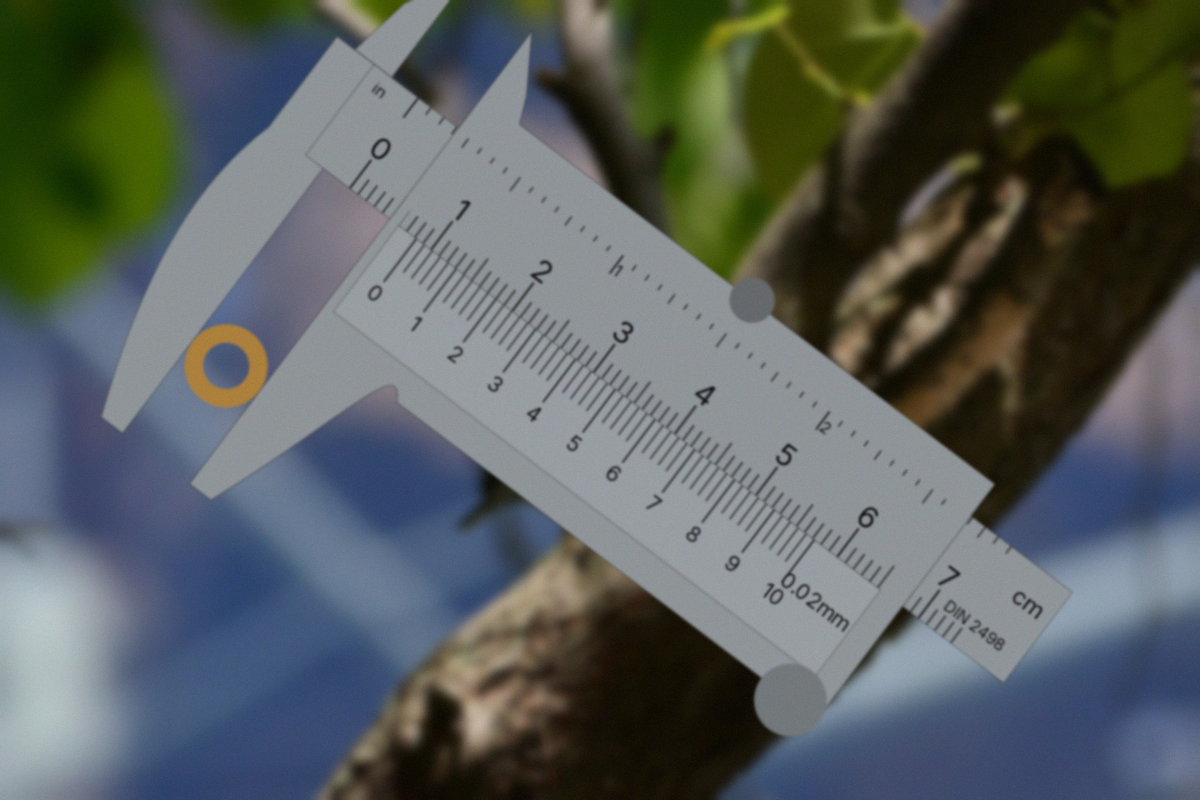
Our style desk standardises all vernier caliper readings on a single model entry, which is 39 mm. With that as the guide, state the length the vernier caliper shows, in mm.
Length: 8.2 mm
